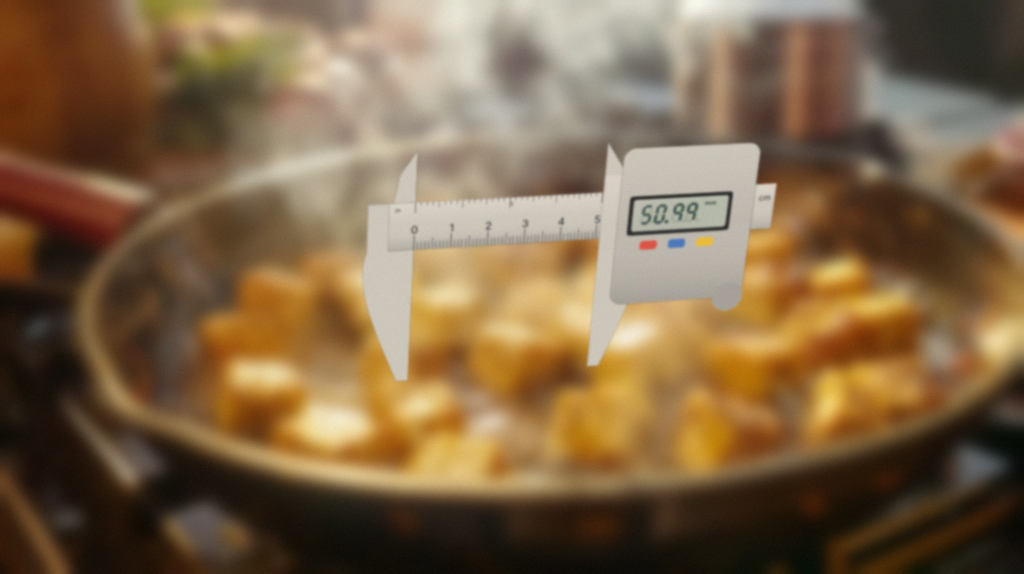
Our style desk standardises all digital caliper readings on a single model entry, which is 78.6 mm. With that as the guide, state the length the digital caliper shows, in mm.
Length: 50.99 mm
